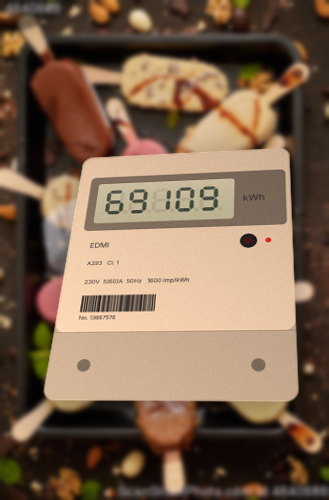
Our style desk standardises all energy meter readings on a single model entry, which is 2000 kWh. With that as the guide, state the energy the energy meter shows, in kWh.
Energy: 69109 kWh
